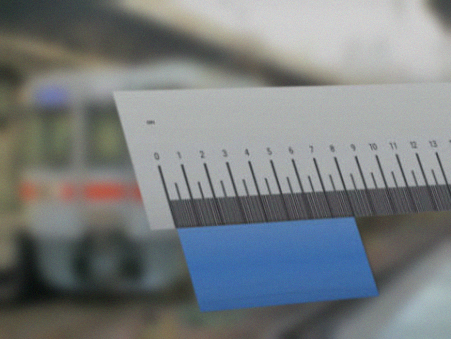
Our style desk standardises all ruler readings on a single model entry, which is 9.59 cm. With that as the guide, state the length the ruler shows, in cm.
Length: 8 cm
